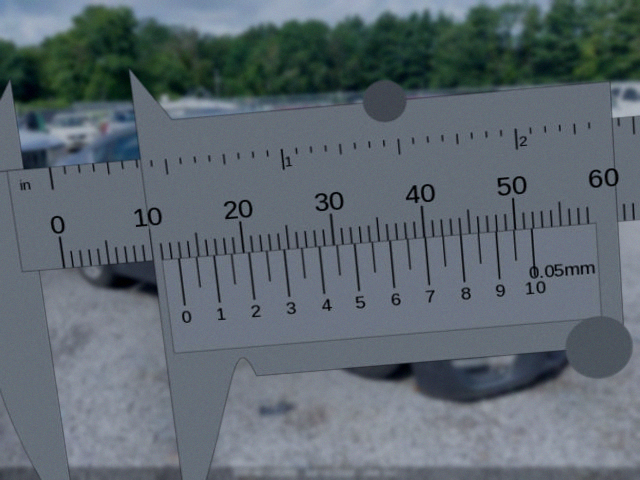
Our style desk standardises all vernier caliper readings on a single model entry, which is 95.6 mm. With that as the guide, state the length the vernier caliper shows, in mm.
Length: 12.8 mm
